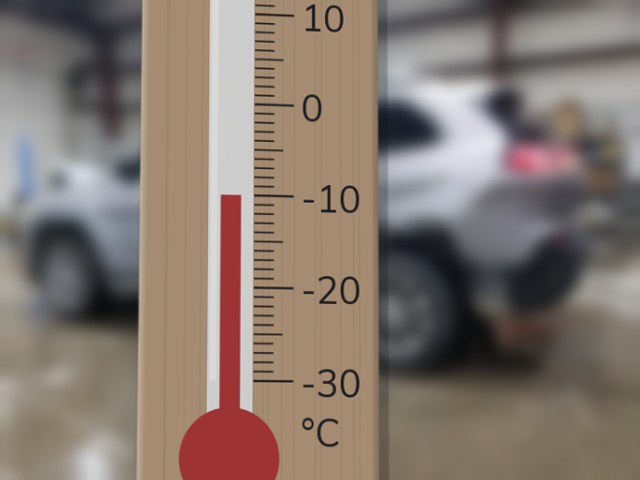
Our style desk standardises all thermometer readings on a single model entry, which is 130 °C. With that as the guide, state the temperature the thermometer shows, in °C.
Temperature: -10 °C
